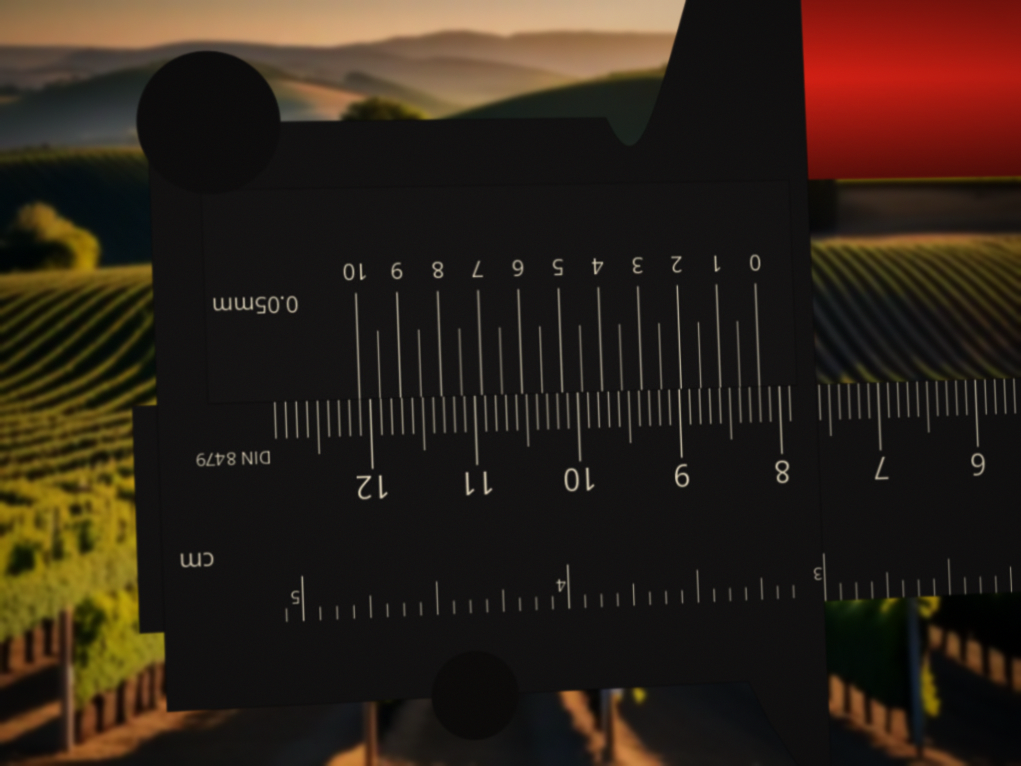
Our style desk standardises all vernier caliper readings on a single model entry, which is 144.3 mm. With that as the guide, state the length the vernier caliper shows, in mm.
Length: 82.0 mm
